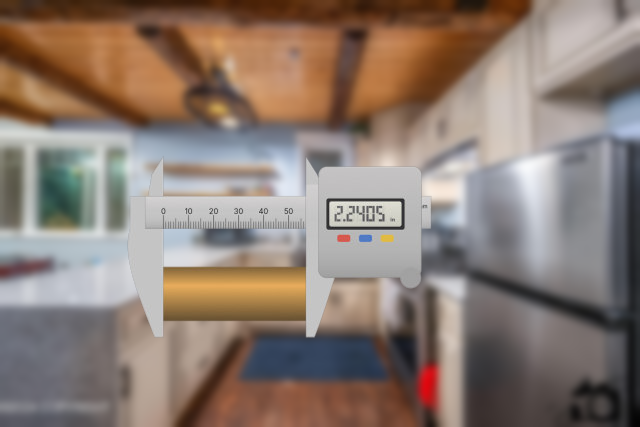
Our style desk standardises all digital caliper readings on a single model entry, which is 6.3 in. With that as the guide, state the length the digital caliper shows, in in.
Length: 2.2405 in
